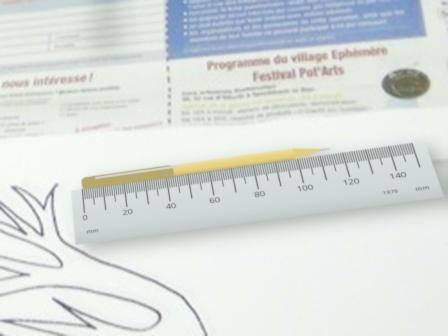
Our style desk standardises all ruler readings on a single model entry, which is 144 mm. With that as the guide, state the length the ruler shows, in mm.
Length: 115 mm
